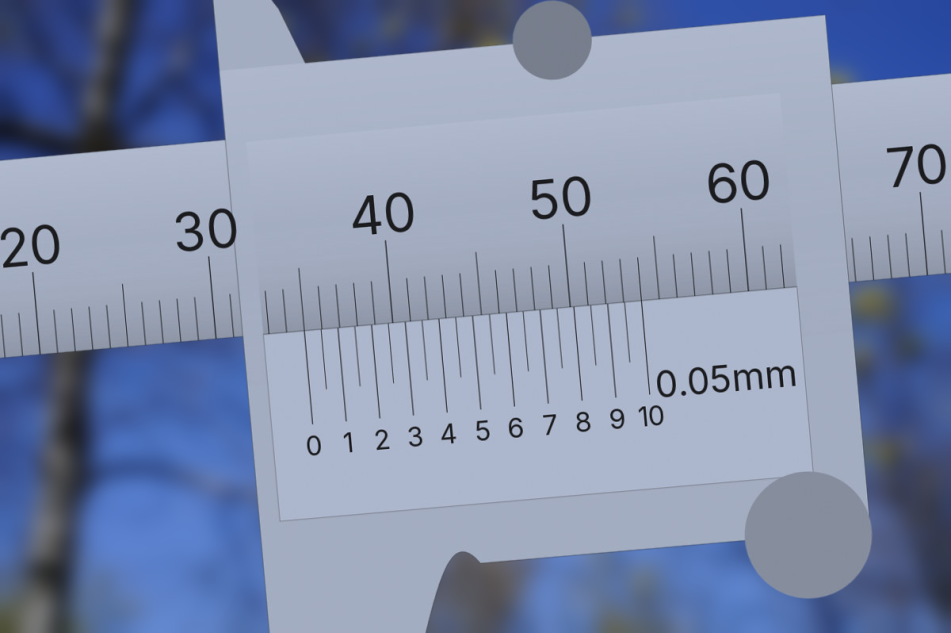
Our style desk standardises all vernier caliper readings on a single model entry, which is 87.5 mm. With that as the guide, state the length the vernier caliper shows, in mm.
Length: 35.0 mm
